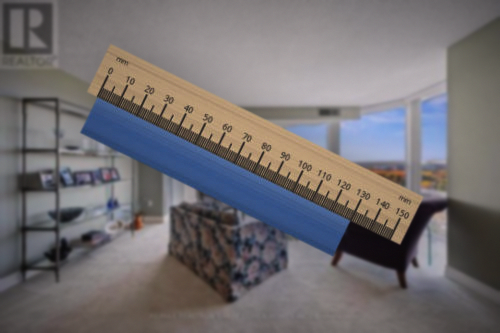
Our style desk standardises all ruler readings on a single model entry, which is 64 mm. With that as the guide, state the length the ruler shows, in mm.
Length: 130 mm
